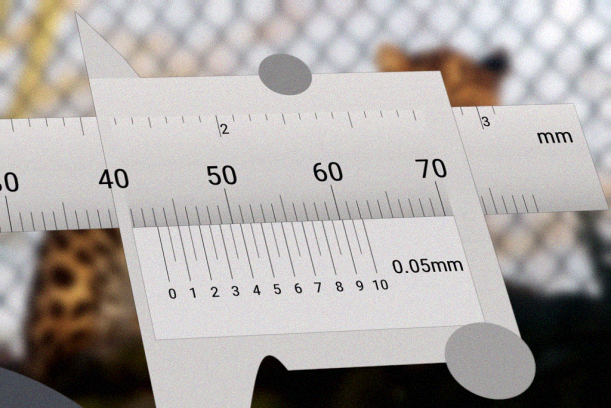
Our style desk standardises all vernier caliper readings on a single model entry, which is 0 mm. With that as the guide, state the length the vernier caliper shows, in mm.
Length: 43.1 mm
